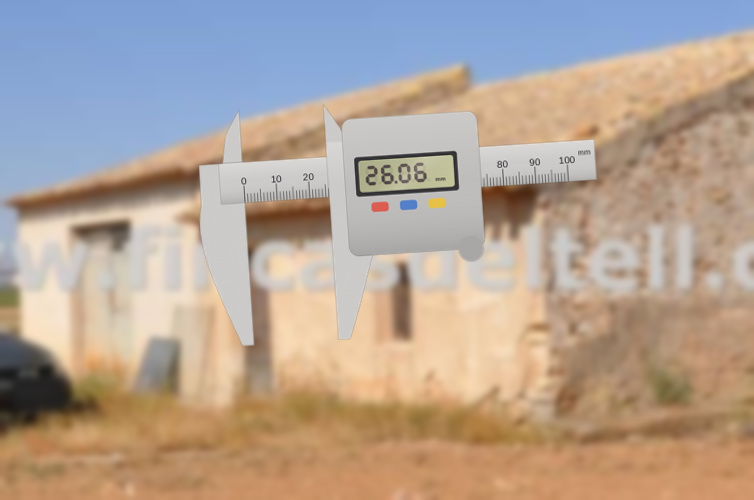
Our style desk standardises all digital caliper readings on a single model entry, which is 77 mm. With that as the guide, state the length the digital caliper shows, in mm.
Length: 26.06 mm
